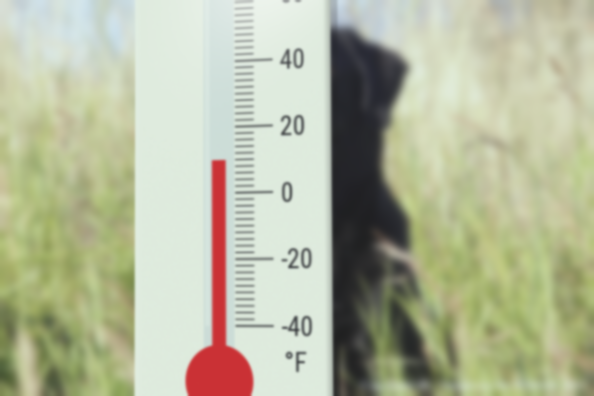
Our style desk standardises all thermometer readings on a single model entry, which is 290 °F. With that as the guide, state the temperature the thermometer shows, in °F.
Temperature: 10 °F
